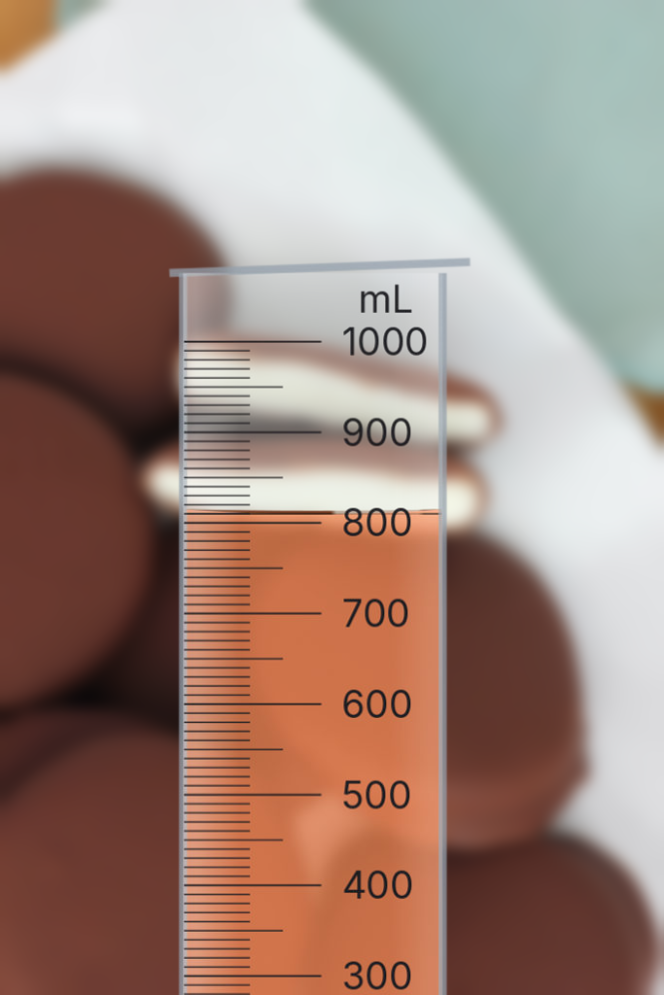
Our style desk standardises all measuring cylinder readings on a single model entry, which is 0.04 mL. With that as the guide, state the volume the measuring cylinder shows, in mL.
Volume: 810 mL
